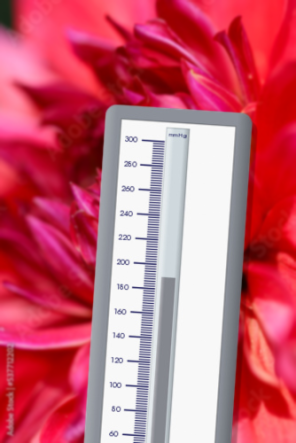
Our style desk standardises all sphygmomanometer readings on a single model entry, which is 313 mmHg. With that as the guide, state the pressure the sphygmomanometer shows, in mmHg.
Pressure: 190 mmHg
